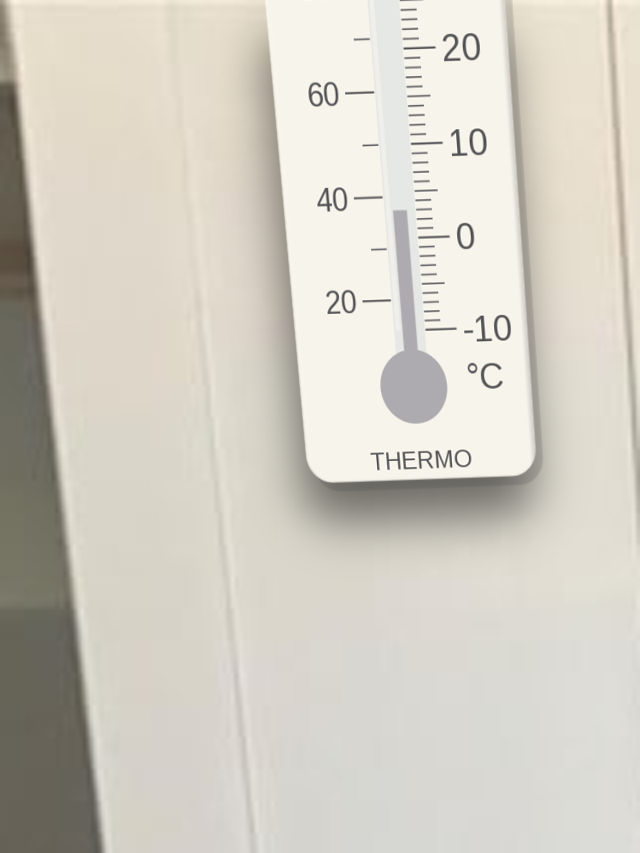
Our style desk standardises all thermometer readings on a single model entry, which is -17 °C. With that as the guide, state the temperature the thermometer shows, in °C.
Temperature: 3 °C
